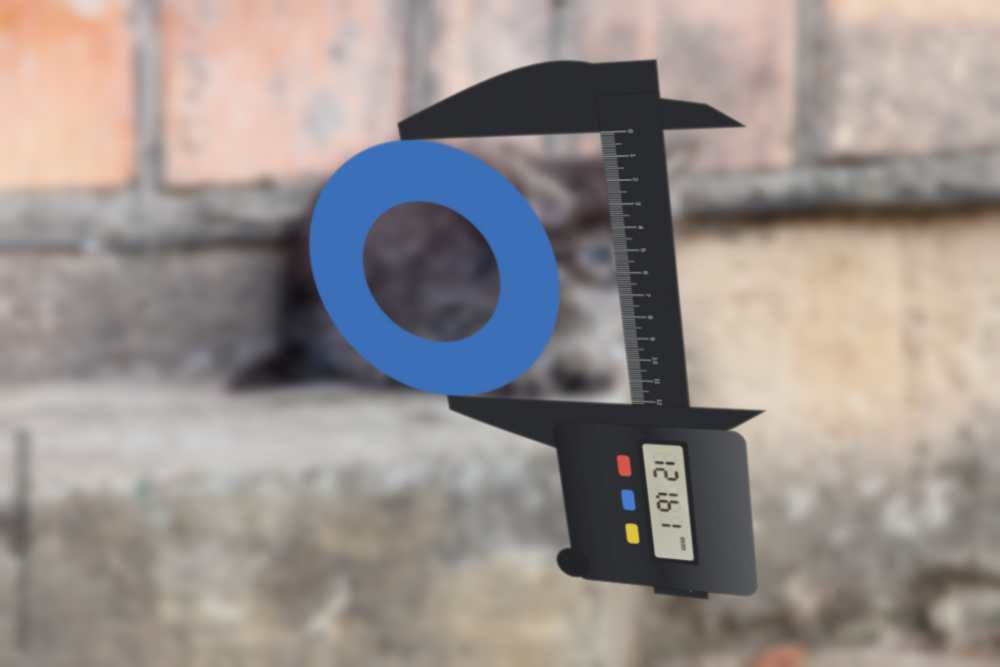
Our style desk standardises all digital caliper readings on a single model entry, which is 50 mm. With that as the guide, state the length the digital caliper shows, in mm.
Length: 121.61 mm
